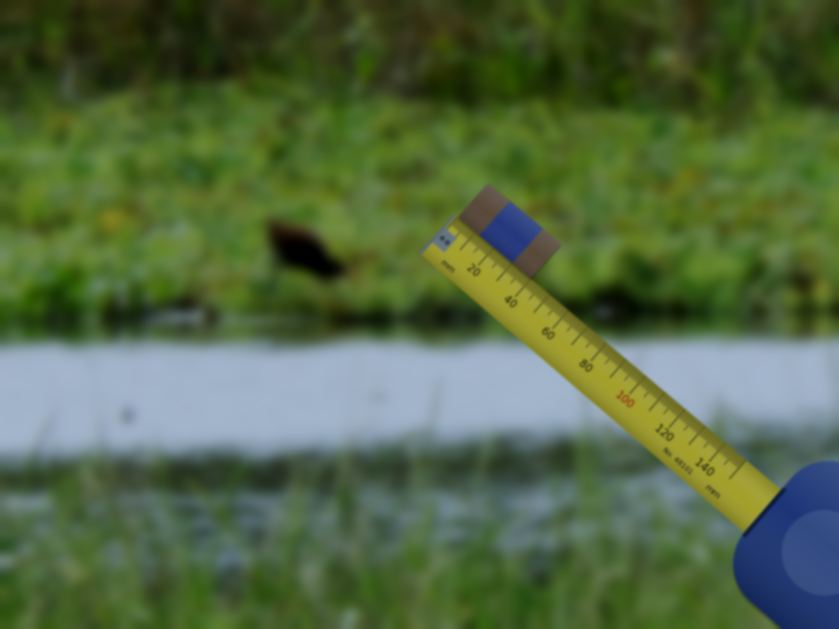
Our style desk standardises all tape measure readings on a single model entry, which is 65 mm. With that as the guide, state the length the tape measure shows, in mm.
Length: 40 mm
